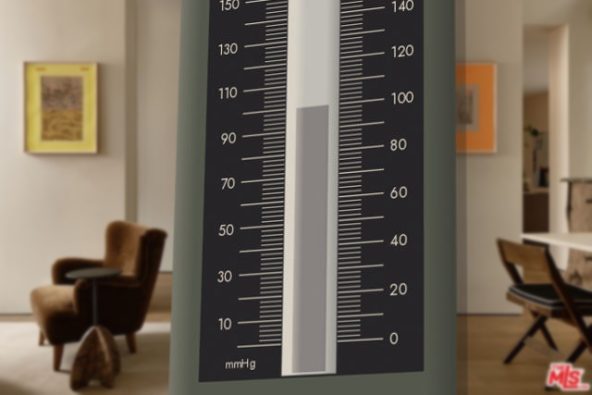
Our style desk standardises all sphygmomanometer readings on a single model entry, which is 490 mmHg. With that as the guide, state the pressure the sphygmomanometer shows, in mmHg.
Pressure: 100 mmHg
